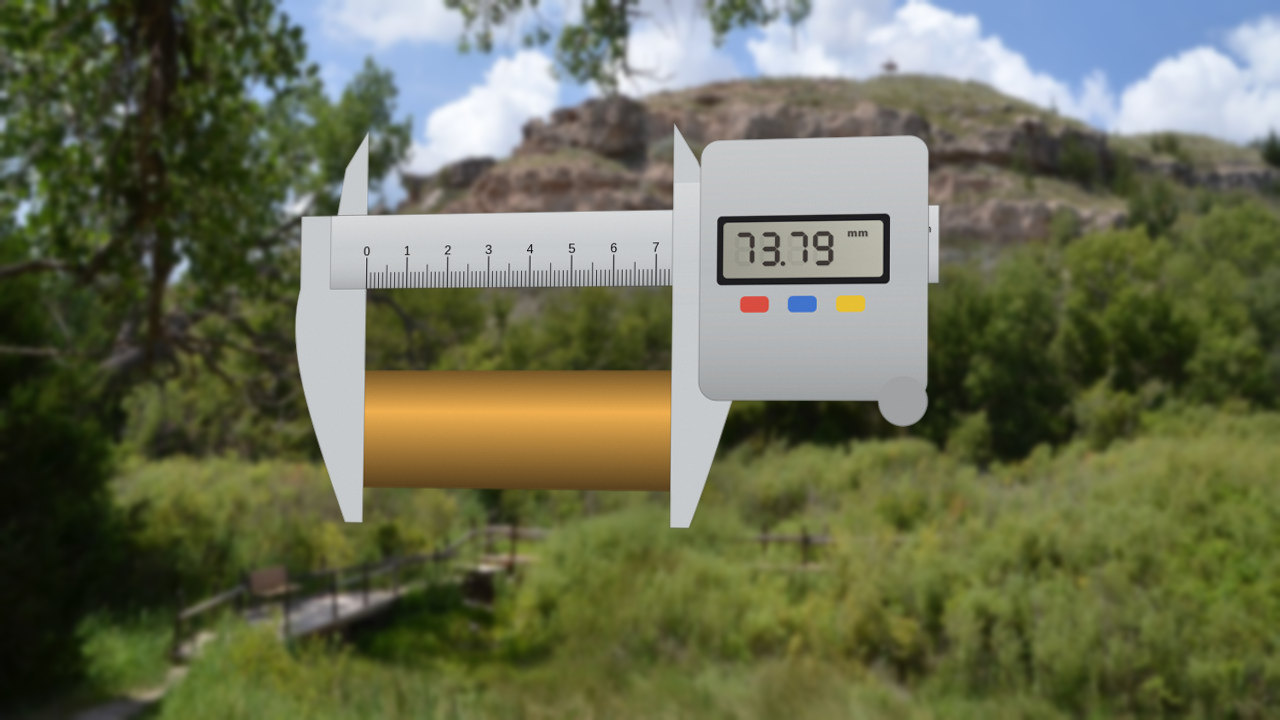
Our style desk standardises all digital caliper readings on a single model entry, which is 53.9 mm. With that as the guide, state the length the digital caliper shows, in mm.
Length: 73.79 mm
